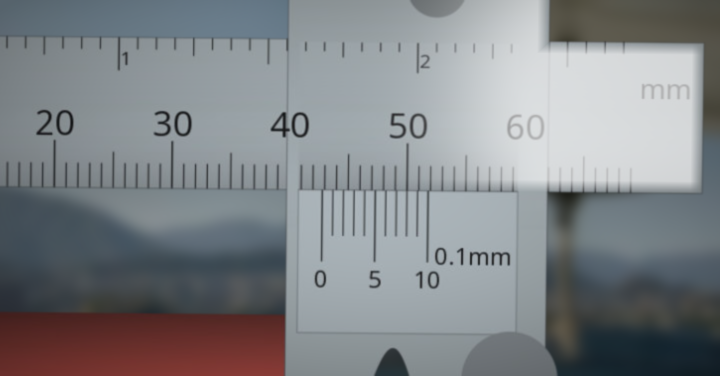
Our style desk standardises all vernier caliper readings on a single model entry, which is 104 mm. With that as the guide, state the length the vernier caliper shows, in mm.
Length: 42.8 mm
